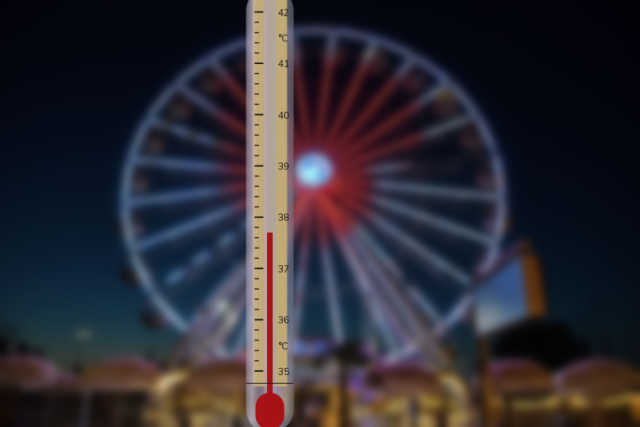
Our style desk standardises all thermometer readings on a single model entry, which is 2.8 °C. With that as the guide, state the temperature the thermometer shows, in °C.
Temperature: 37.7 °C
